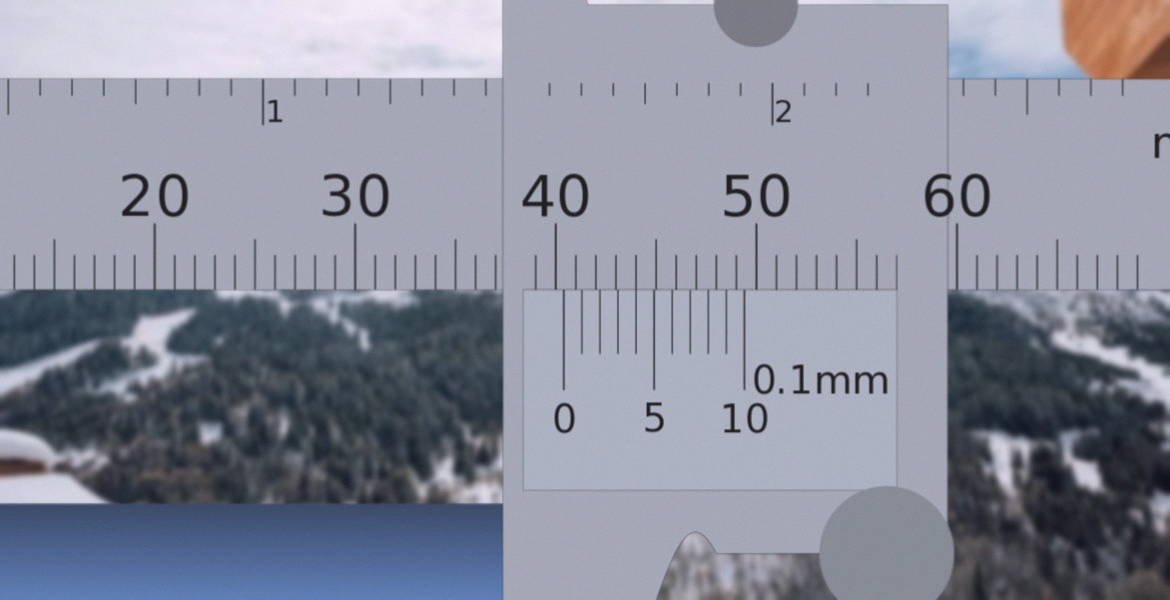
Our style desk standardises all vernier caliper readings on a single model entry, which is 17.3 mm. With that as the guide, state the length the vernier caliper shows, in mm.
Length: 40.4 mm
